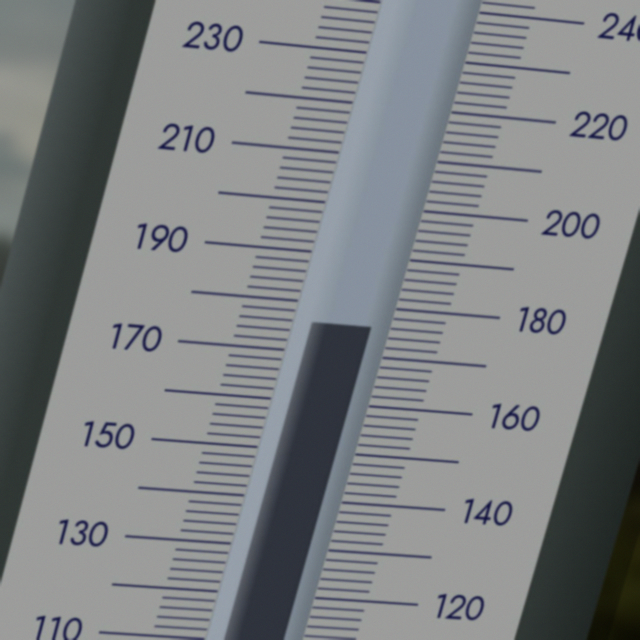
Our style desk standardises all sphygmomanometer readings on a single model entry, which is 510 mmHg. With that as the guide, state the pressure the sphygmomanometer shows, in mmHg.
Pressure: 176 mmHg
